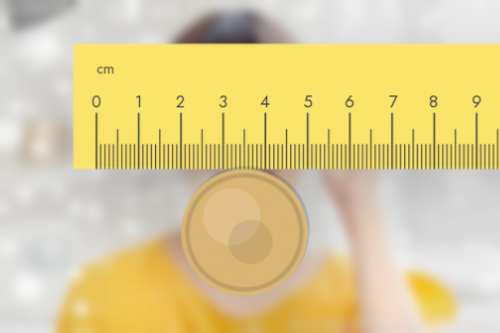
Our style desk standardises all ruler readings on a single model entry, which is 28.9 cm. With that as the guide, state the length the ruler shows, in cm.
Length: 3 cm
